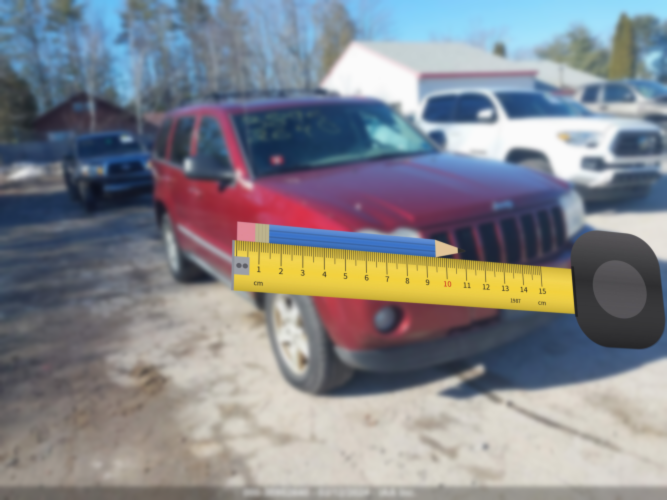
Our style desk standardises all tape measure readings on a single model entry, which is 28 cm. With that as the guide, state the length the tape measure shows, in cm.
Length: 11 cm
